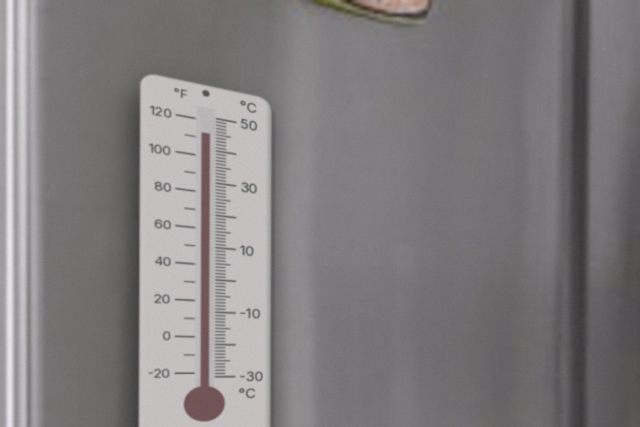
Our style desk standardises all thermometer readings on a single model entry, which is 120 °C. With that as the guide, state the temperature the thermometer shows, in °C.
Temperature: 45 °C
